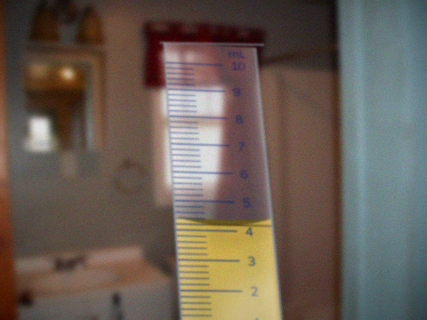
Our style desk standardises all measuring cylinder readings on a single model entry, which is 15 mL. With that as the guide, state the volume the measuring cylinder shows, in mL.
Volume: 4.2 mL
